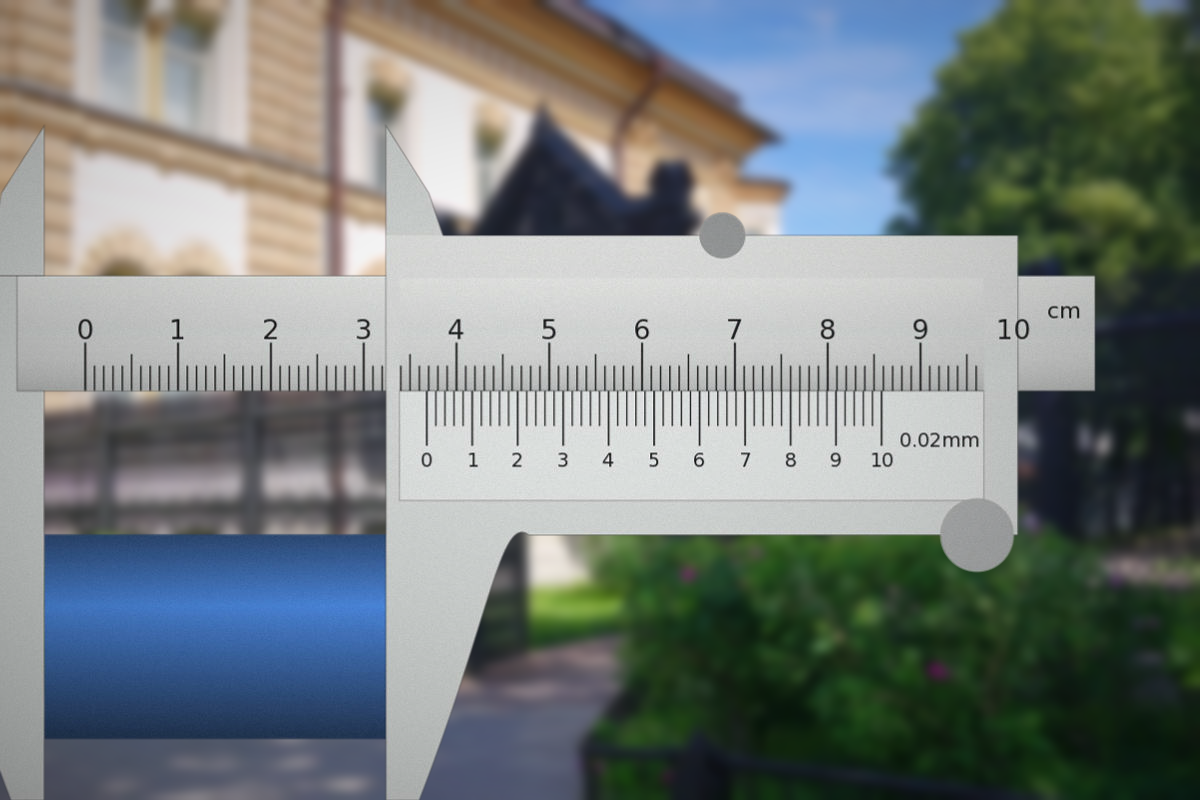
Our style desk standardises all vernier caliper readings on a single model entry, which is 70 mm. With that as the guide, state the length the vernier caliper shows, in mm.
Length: 36.8 mm
